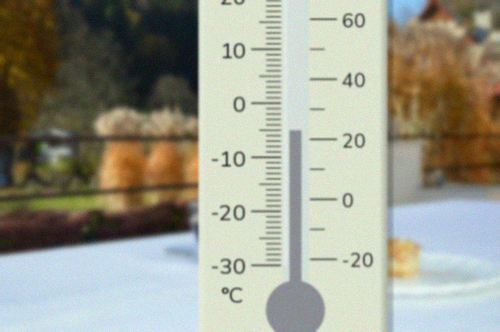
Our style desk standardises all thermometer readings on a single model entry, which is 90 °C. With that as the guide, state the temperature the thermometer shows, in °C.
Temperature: -5 °C
